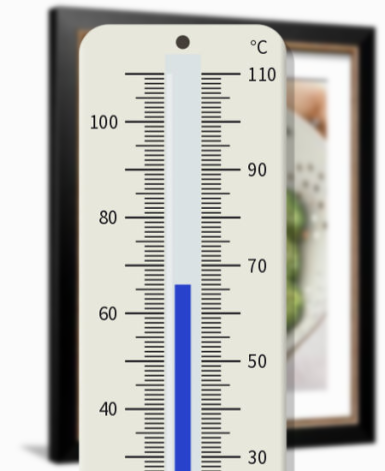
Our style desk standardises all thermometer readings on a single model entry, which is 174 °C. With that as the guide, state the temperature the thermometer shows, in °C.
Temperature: 66 °C
